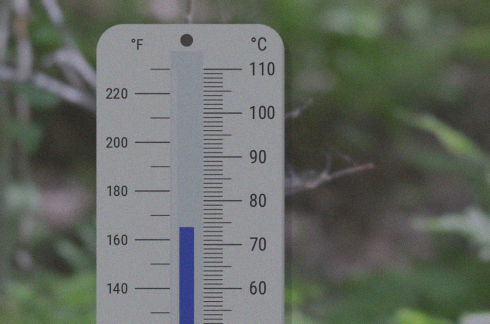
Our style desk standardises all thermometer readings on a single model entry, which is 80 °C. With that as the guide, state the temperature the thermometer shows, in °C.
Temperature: 74 °C
